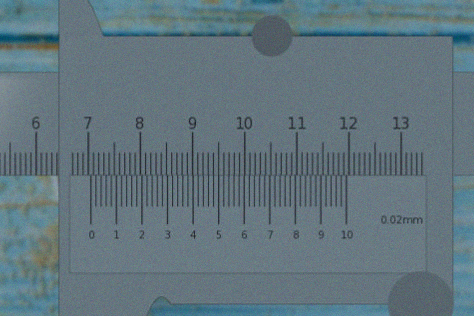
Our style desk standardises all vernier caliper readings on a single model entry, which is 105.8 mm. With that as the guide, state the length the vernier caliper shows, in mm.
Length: 70.5 mm
